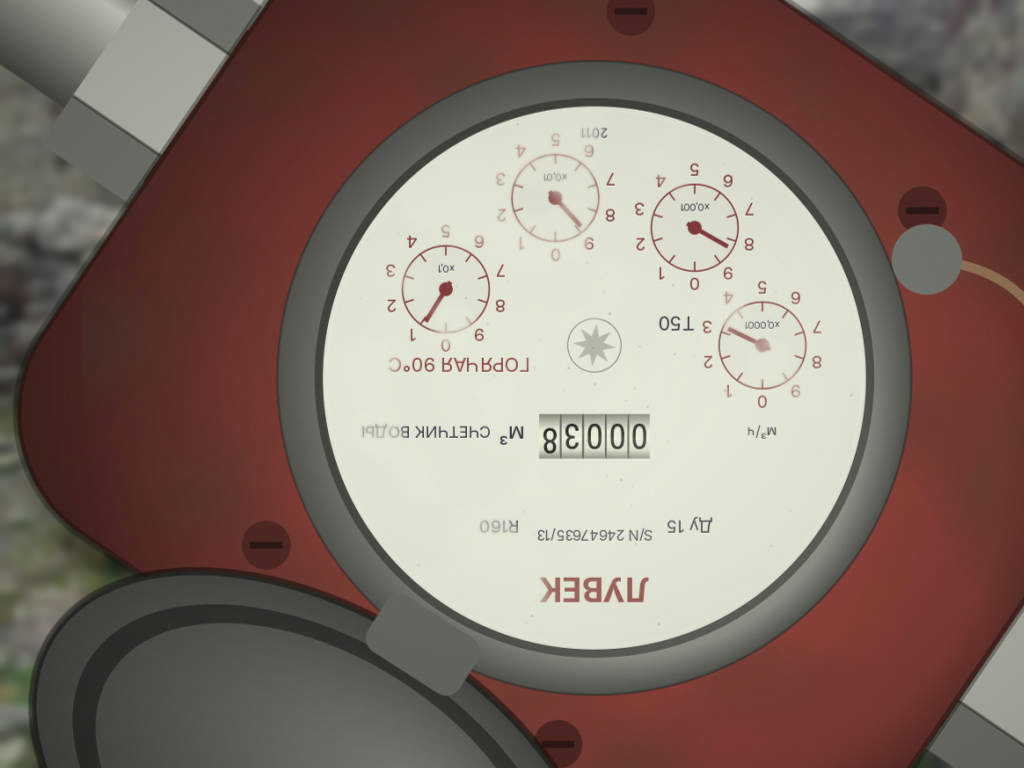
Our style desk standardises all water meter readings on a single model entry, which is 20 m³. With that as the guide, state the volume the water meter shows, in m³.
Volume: 38.0883 m³
